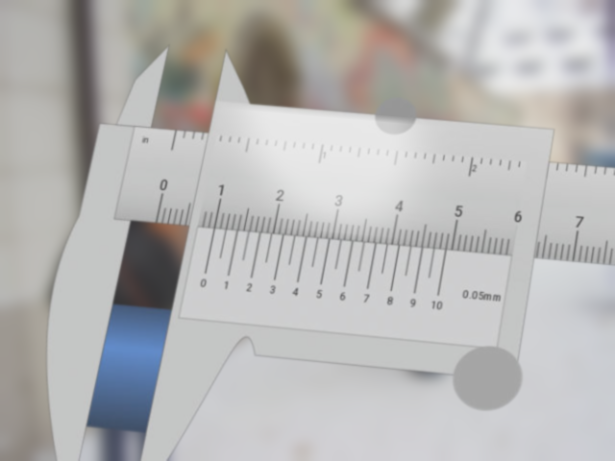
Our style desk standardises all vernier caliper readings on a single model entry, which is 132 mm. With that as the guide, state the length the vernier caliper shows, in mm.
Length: 10.0 mm
